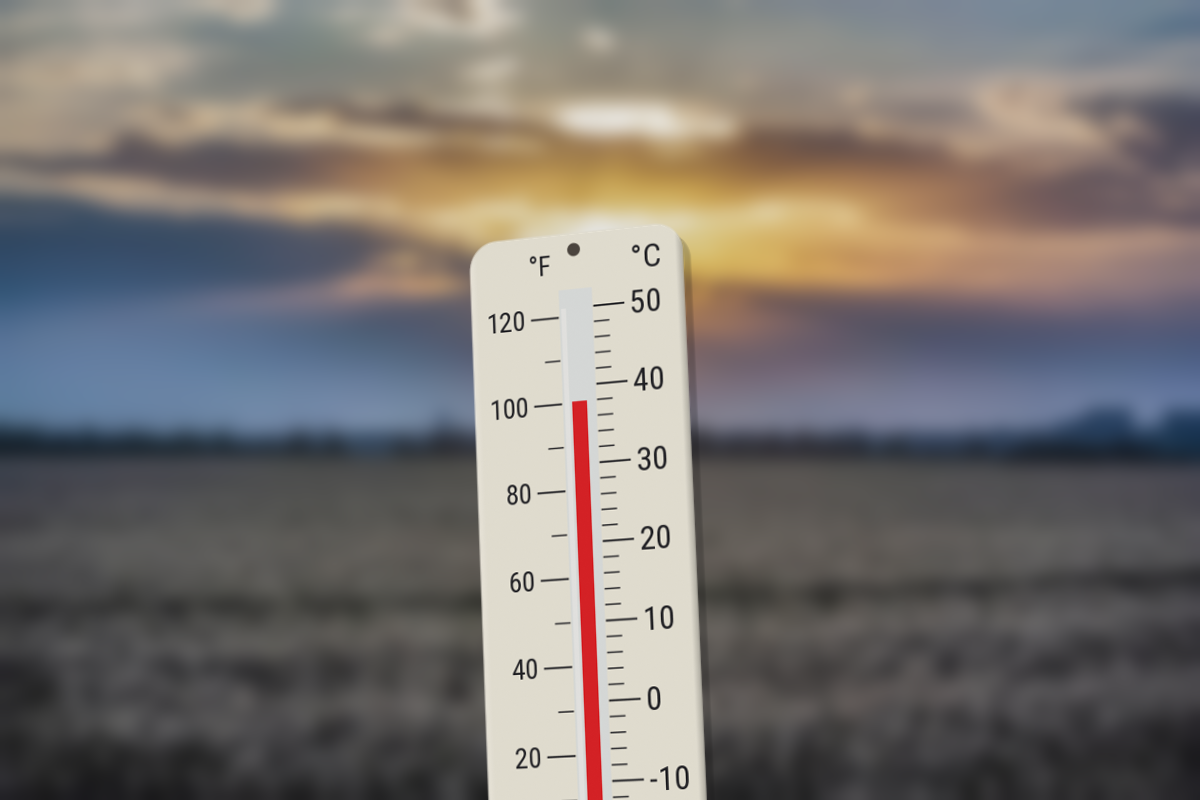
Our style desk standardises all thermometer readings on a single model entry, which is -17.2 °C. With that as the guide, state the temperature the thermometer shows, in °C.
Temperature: 38 °C
